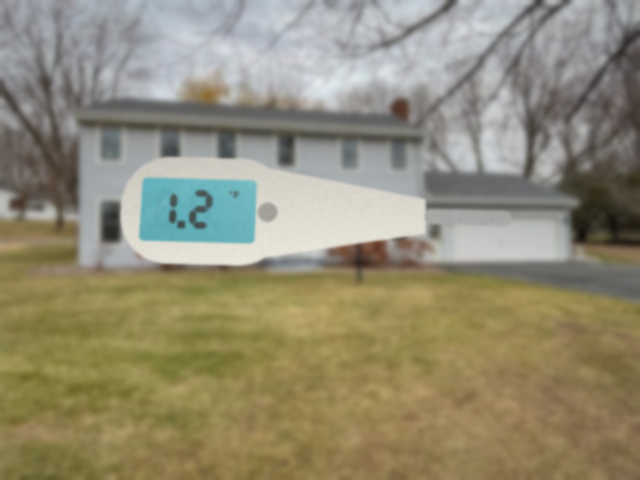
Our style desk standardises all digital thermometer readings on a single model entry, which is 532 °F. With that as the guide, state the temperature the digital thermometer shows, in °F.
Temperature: 1.2 °F
